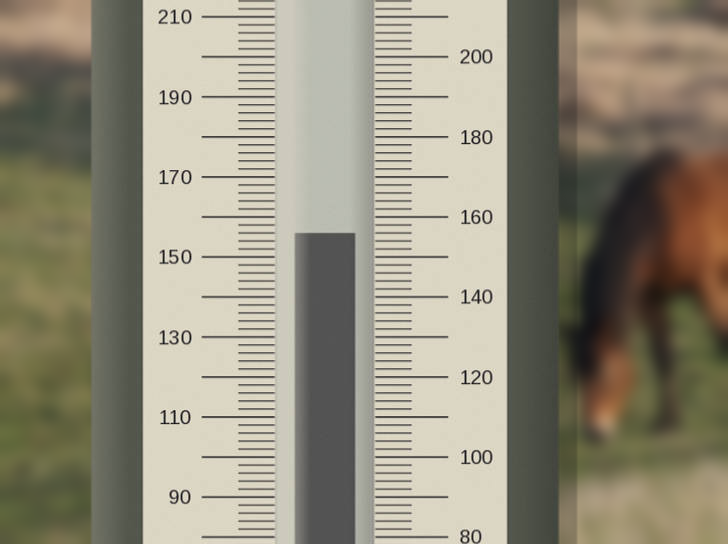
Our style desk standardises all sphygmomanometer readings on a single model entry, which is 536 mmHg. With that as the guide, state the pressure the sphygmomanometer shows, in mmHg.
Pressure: 156 mmHg
